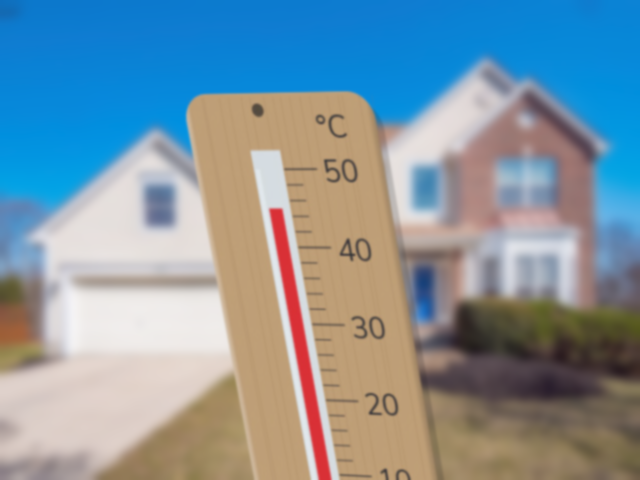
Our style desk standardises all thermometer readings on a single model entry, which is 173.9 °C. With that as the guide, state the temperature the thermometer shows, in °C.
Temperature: 45 °C
